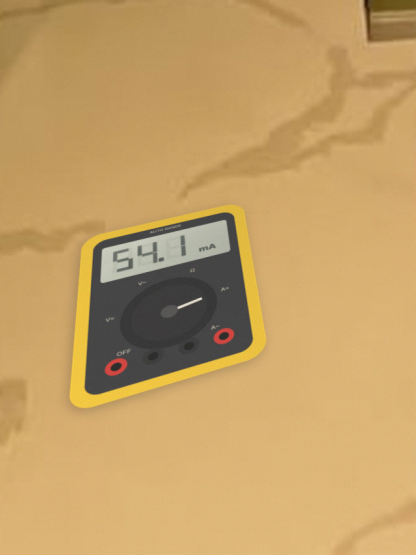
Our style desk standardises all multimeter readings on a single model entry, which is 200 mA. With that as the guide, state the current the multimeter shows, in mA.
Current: 54.1 mA
